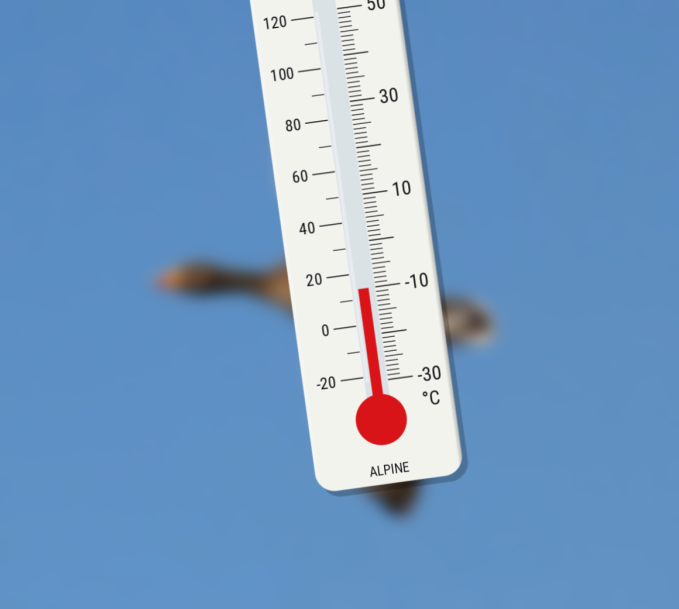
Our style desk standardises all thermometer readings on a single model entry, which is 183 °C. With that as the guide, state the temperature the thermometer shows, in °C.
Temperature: -10 °C
